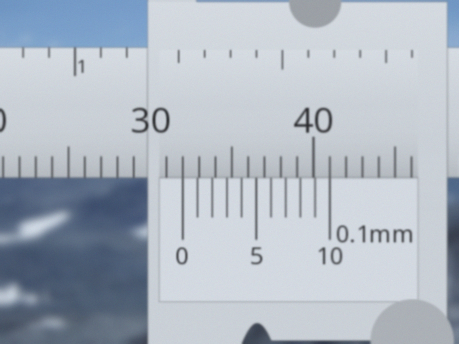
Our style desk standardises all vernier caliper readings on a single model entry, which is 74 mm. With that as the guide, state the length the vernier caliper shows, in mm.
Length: 32.0 mm
